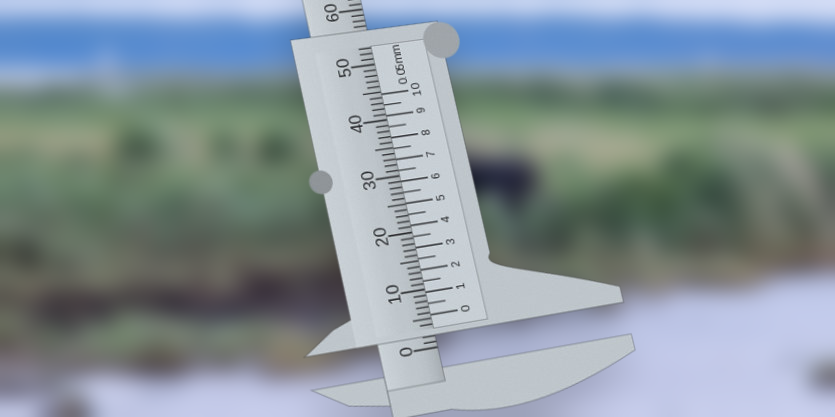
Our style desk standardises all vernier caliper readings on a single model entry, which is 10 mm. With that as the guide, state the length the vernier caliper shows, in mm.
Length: 5.6 mm
